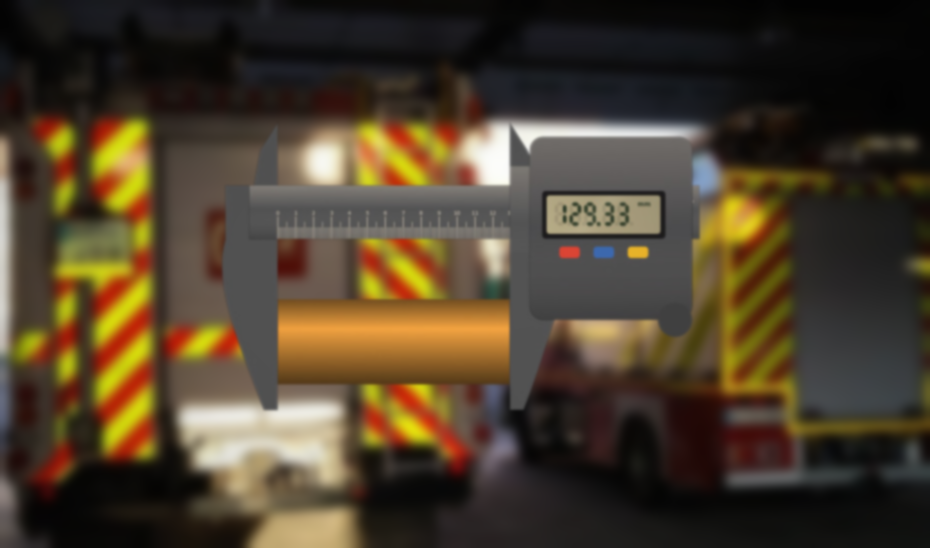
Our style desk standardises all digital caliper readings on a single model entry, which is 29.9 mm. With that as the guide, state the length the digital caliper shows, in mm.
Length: 129.33 mm
